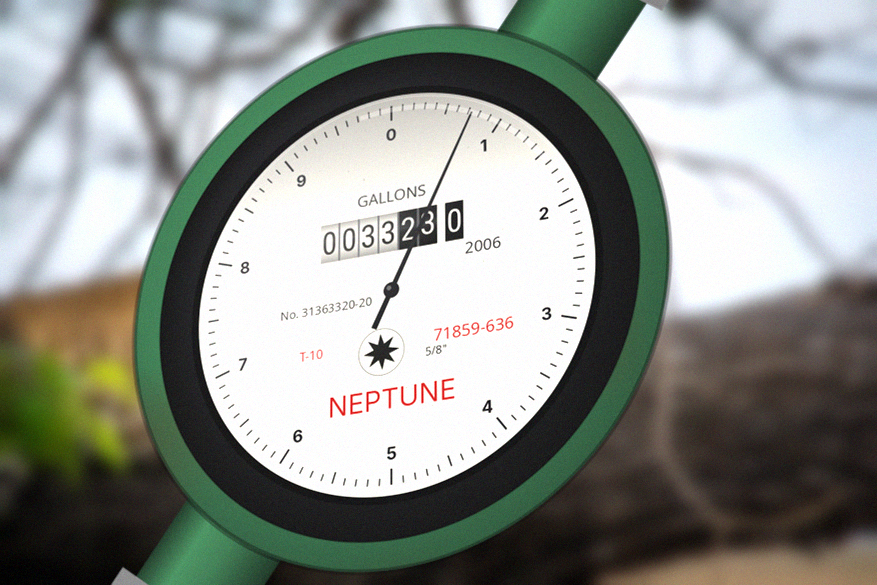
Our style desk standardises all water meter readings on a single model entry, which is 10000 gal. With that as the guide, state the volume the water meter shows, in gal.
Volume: 33230.7 gal
